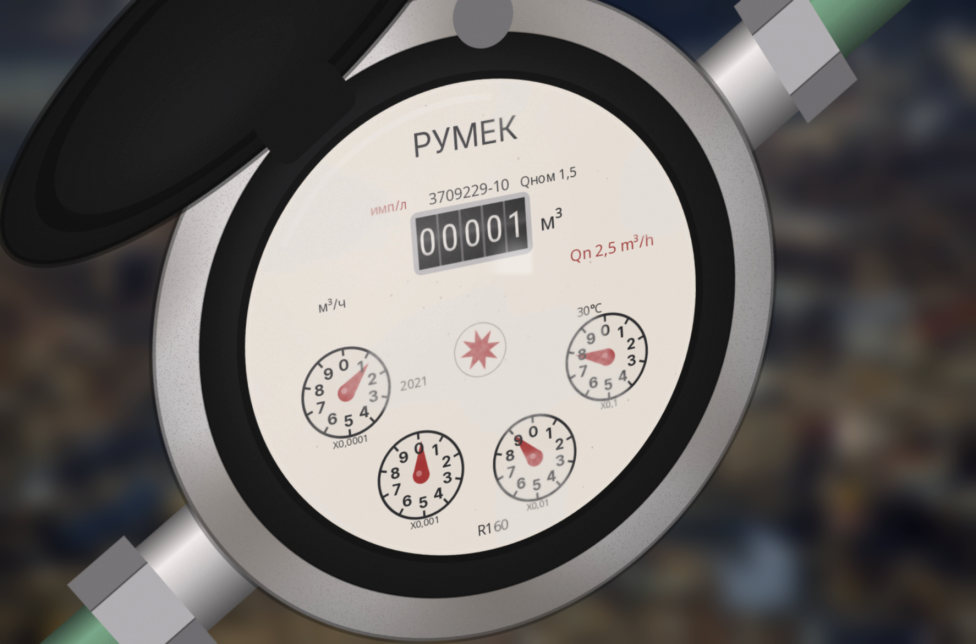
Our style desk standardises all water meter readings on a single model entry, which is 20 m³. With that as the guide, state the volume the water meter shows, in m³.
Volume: 1.7901 m³
